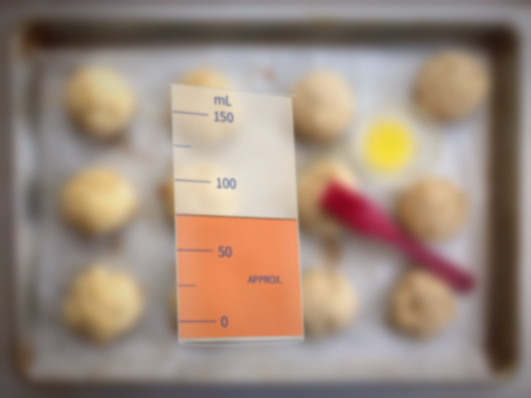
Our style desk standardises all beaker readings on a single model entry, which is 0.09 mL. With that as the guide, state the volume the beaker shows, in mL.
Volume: 75 mL
